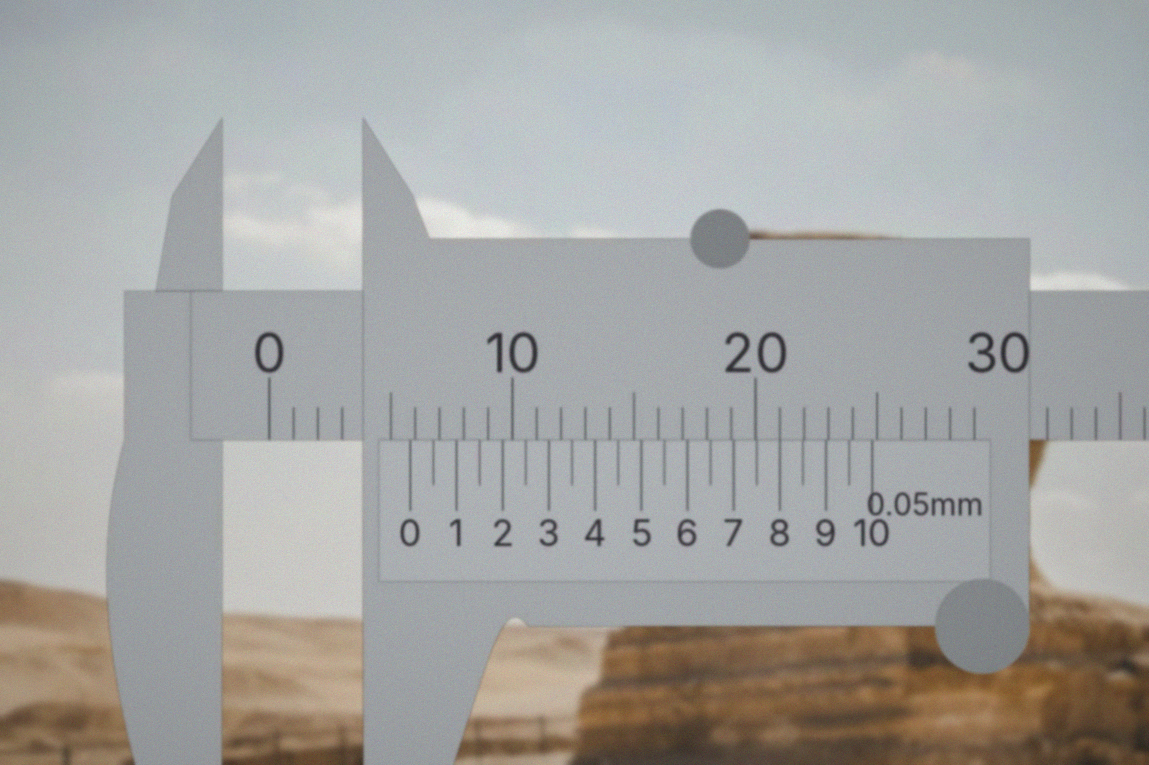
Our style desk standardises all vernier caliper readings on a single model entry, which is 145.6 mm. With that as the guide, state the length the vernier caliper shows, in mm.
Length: 5.8 mm
